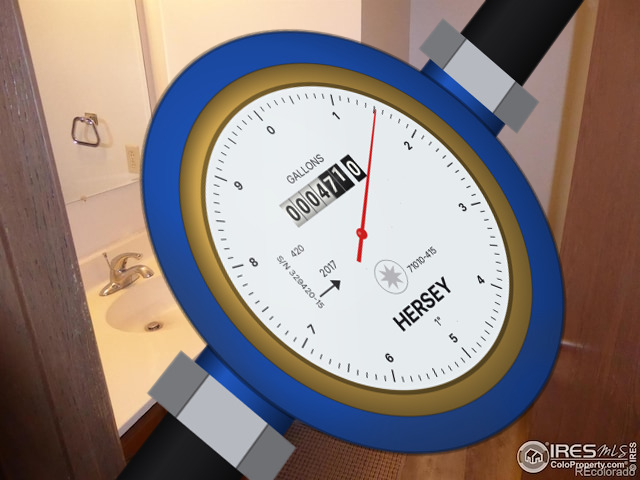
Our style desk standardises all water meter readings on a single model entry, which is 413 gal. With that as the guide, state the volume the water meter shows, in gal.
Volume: 4711.5 gal
